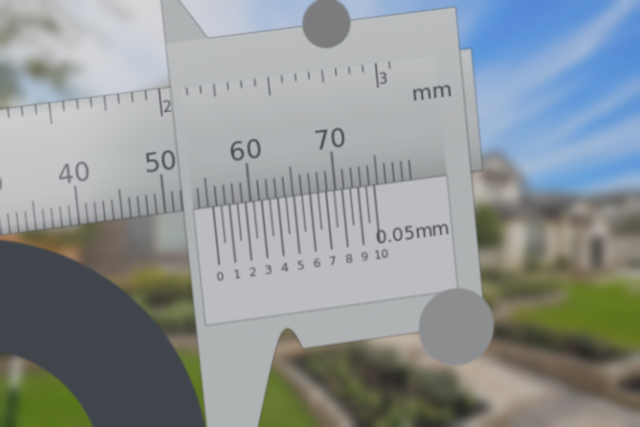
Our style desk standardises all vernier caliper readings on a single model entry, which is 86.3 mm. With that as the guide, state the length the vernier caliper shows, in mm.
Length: 55.6 mm
